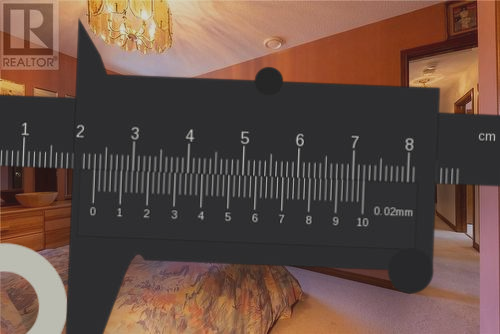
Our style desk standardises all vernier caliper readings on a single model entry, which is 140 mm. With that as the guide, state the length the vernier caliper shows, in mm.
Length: 23.0 mm
